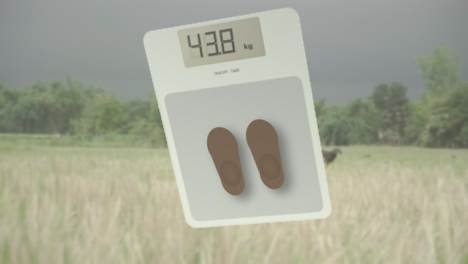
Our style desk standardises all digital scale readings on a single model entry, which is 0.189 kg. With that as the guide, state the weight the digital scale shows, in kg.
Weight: 43.8 kg
